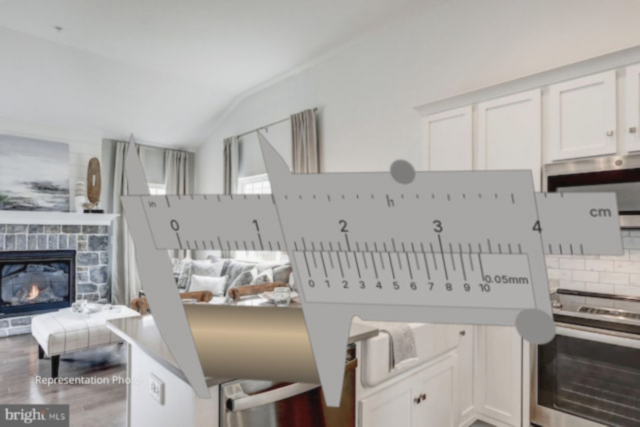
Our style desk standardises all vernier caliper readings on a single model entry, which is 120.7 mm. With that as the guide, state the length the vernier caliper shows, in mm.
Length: 14.8 mm
